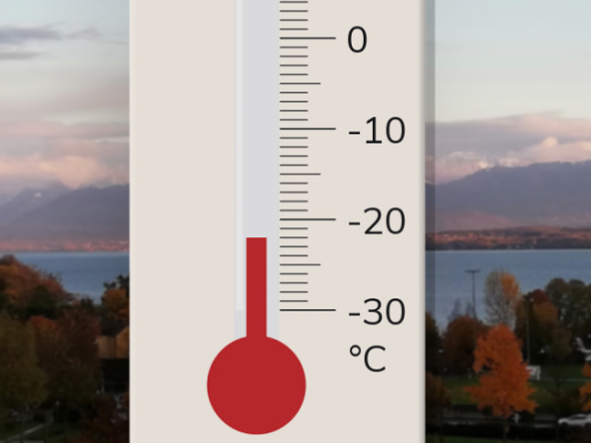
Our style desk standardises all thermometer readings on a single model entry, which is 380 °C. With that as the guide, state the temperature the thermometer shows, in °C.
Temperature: -22 °C
